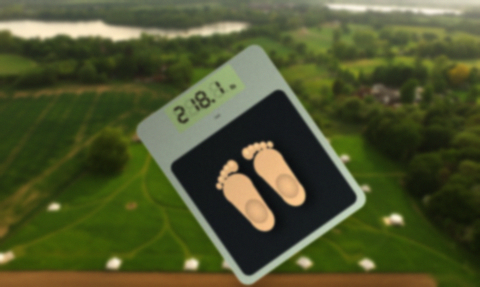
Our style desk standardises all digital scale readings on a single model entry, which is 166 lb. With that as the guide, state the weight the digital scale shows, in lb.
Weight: 218.1 lb
